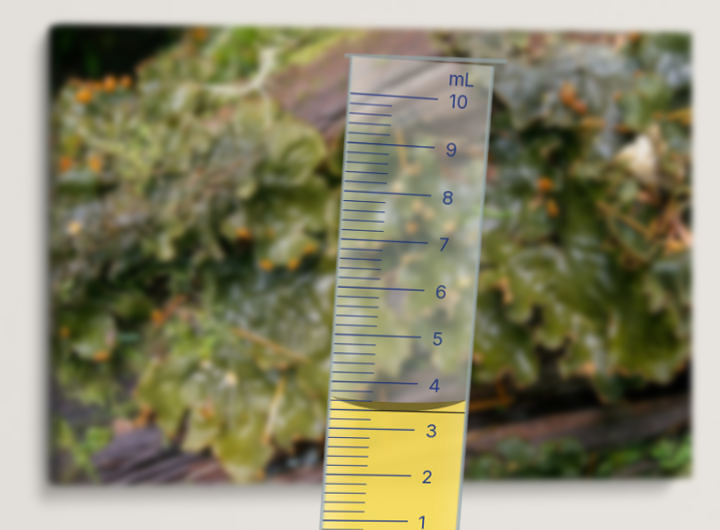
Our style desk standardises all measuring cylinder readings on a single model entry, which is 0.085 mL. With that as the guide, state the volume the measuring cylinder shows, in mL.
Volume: 3.4 mL
